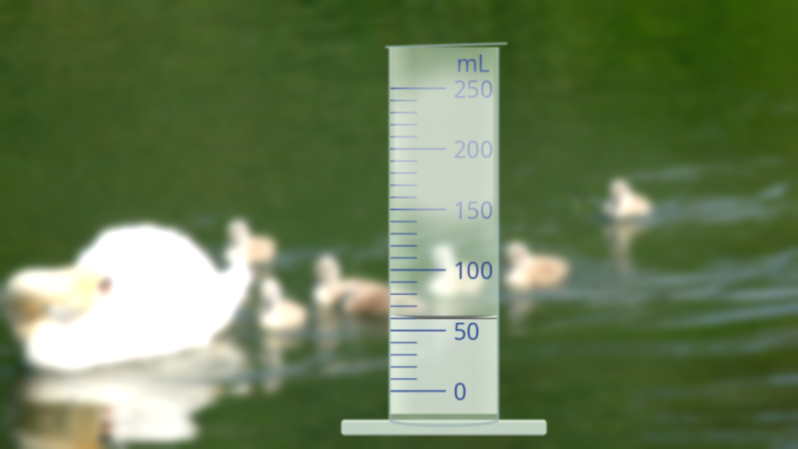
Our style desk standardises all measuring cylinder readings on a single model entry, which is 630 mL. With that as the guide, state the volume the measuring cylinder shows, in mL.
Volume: 60 mL
